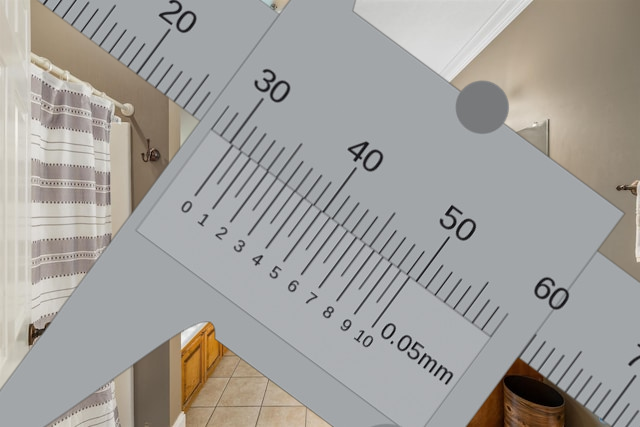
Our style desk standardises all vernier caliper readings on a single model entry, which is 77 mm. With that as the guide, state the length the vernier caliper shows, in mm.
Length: 30.3 mm
